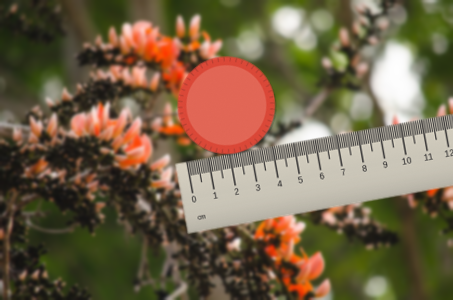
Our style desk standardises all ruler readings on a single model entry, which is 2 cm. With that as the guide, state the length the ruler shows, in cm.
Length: 4.5 cm
